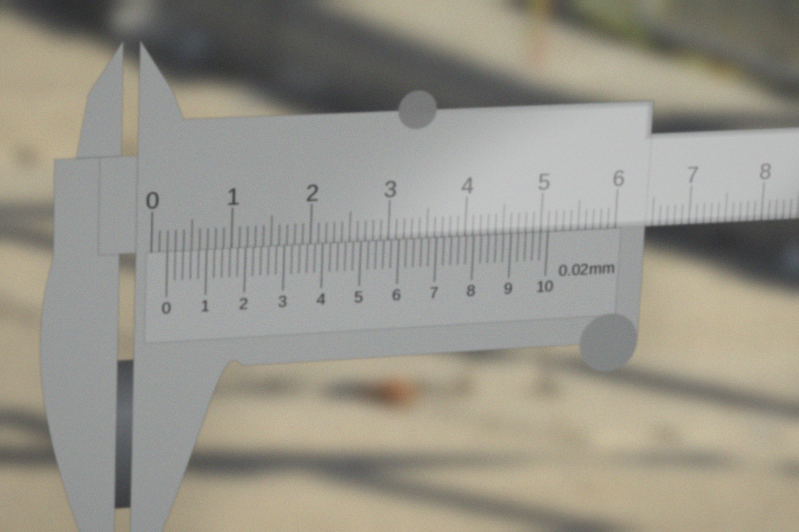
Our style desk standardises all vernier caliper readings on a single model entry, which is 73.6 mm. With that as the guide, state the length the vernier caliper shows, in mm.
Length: 2.0 mm
